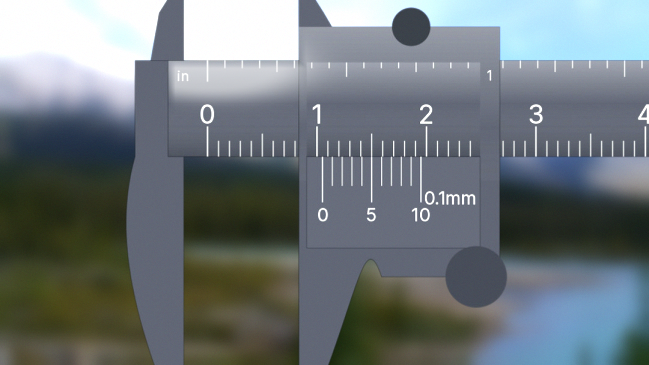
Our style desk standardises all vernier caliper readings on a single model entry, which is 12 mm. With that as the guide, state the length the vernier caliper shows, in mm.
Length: 10.5 mm
